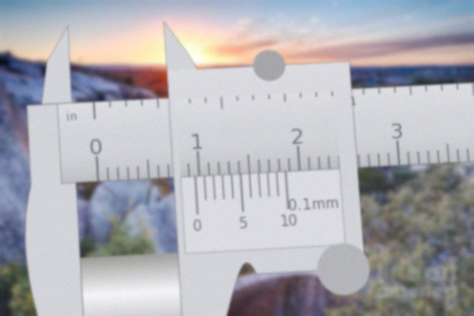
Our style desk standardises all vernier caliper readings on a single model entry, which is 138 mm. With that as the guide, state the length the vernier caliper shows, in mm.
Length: 9.6 mm
